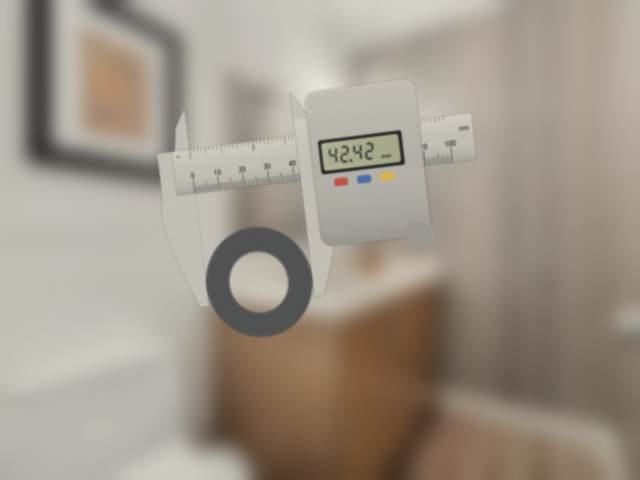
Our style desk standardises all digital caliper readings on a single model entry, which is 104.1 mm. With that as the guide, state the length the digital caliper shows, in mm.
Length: 42.42 mm
